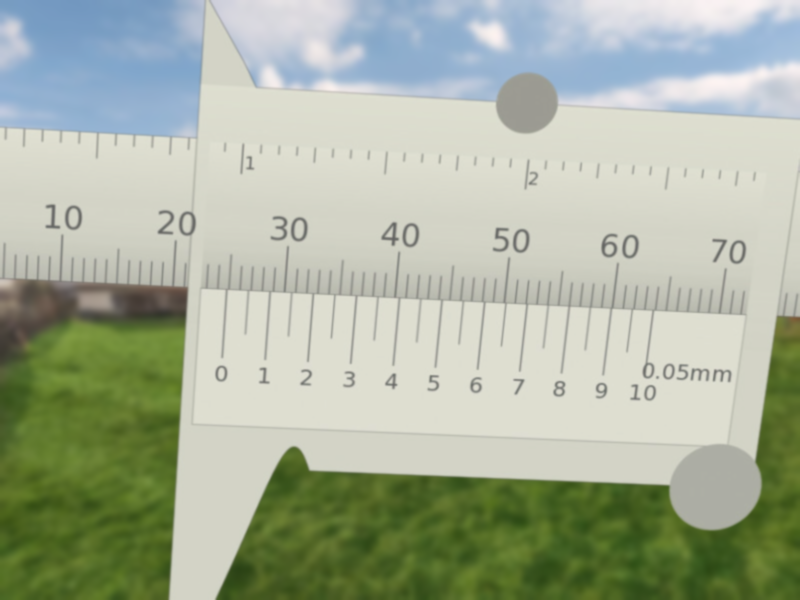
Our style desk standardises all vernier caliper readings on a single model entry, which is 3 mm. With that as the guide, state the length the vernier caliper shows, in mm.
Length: 24.8 mm
